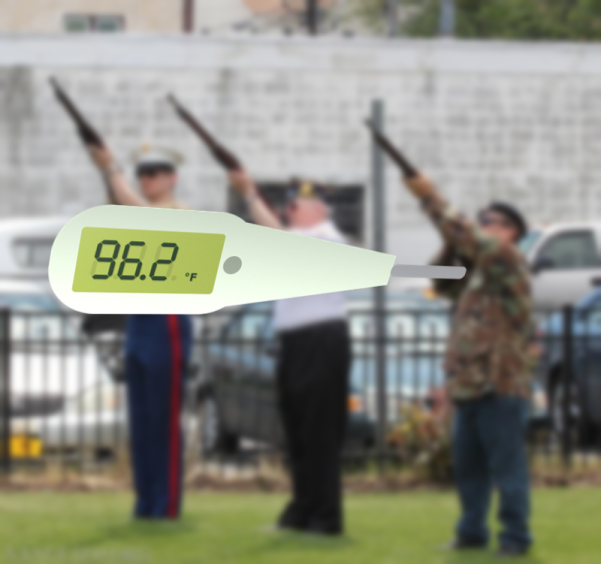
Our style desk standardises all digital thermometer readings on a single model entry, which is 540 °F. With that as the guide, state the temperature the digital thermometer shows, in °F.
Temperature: 96.2 °F
